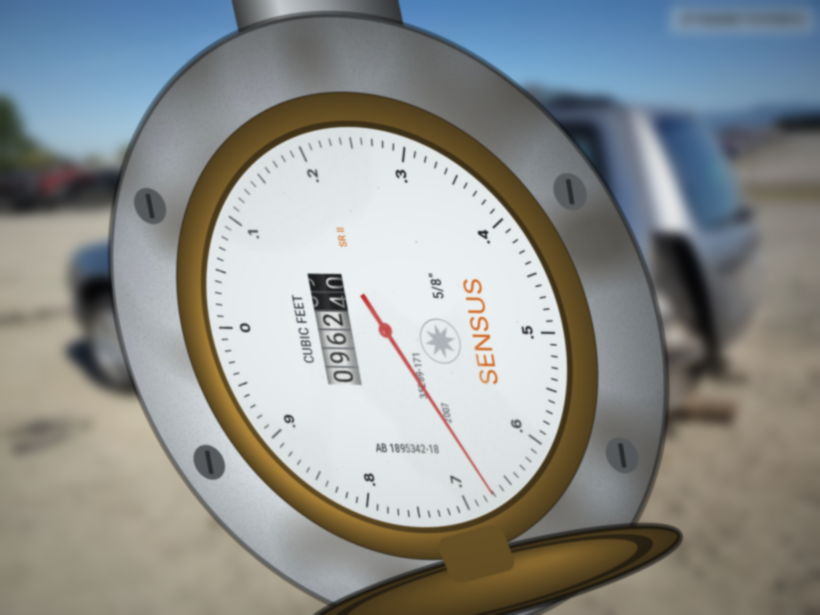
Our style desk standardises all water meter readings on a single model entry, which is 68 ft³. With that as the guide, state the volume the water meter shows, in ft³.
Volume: 96239.67 ft³
